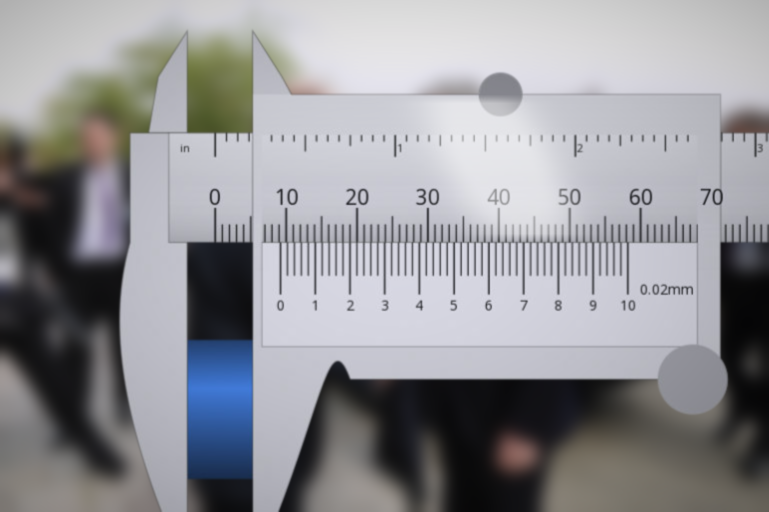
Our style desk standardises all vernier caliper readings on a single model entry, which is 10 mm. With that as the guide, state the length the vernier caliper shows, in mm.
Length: 9.2 mm
